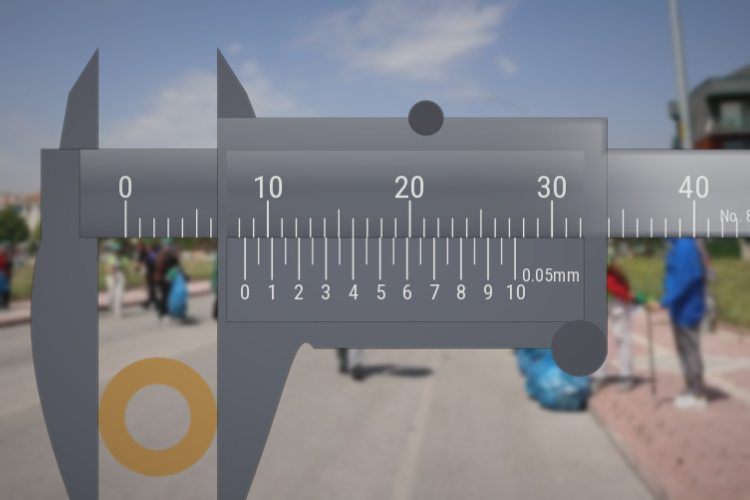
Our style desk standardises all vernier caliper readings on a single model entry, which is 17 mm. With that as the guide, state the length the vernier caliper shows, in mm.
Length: 8.4 mm
